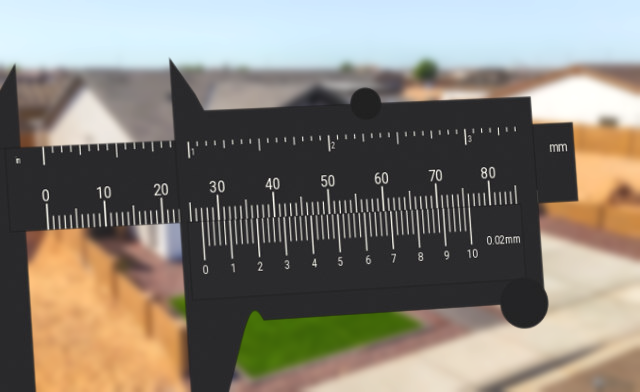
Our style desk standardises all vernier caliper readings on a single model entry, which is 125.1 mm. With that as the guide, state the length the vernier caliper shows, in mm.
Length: 27.0 mm
